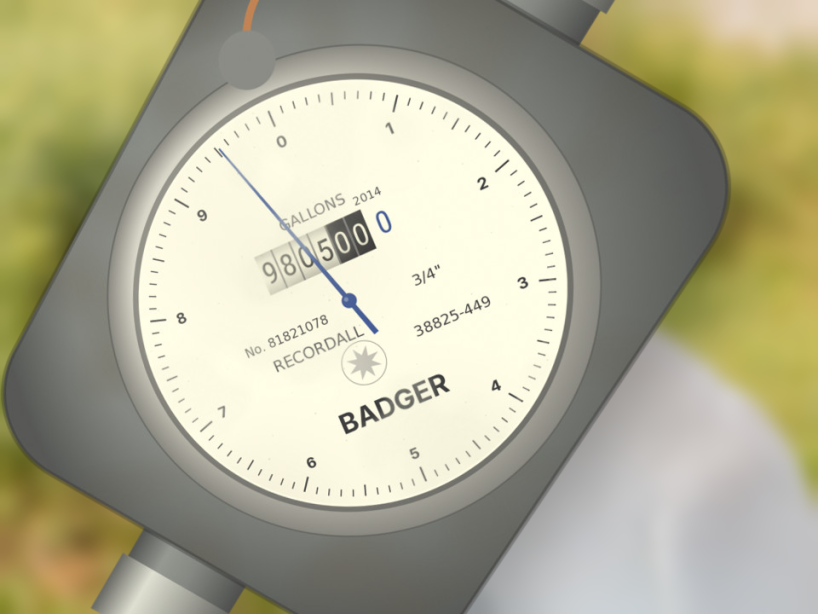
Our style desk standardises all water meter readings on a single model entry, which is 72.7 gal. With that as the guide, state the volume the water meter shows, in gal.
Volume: 9804999.5 gal
